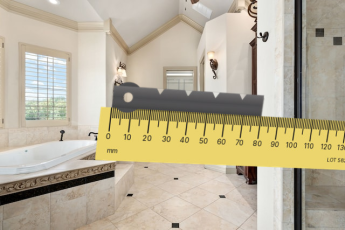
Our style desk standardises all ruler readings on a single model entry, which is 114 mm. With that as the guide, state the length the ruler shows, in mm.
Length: 80 mm
